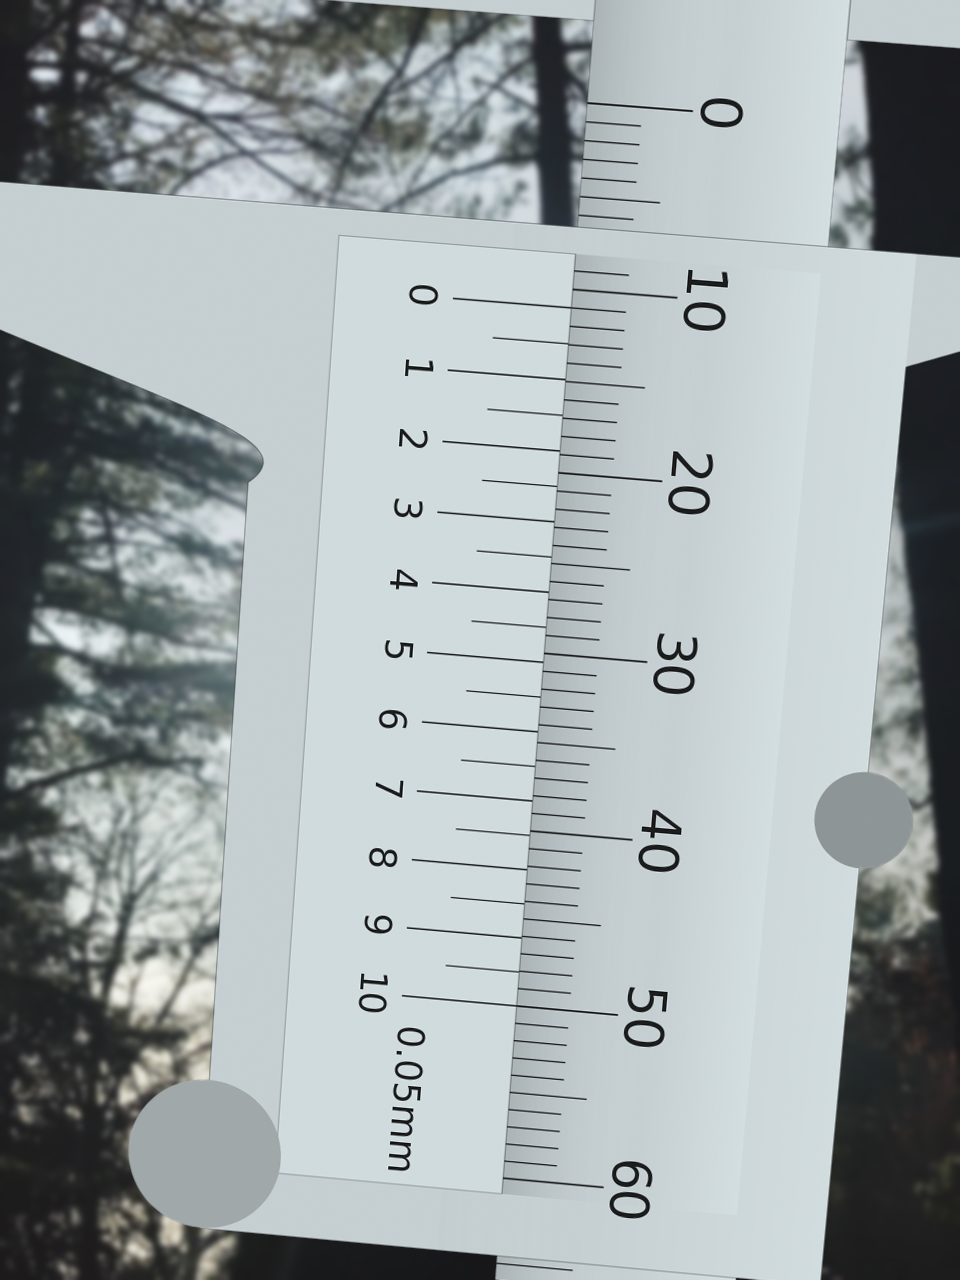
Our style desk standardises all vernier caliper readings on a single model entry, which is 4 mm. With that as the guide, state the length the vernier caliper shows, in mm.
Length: 11.0 mm
